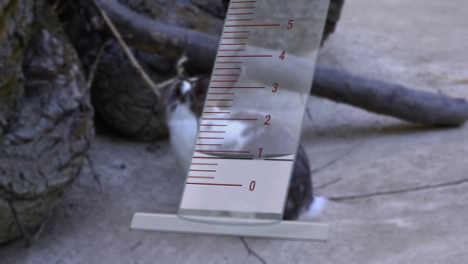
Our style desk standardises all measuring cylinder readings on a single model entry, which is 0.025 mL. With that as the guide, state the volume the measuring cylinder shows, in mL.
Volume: 0.8 mL
